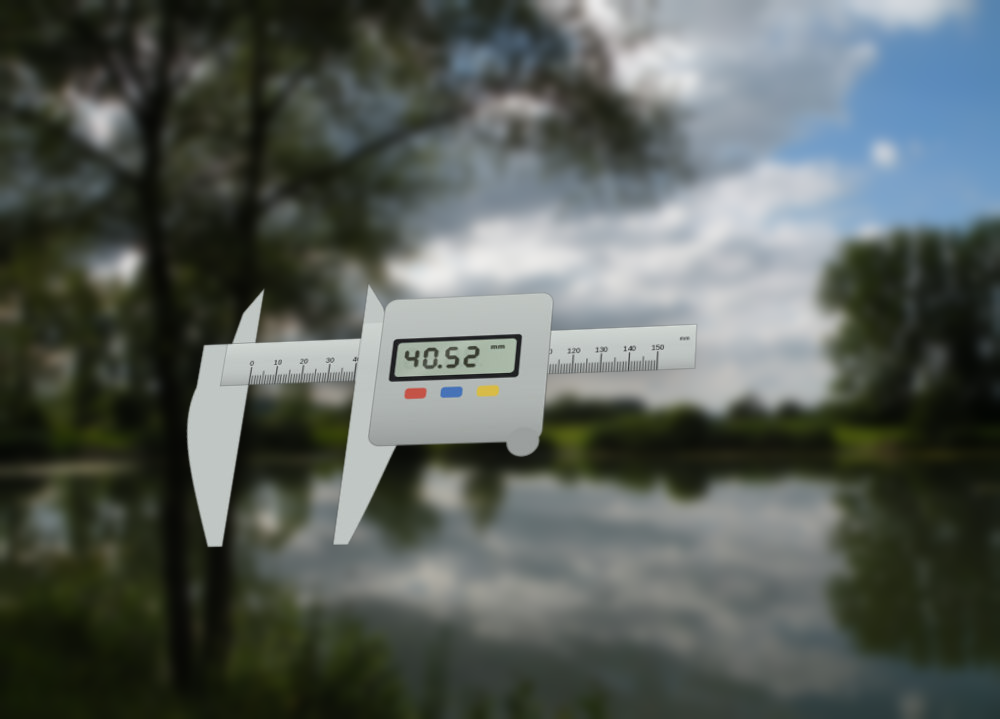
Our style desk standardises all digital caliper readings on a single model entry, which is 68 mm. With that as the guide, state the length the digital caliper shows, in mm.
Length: 40.52 mm
